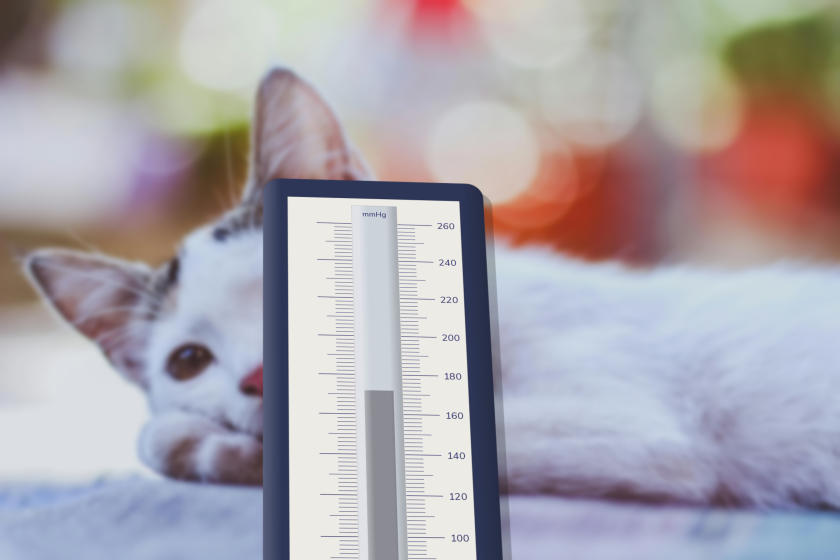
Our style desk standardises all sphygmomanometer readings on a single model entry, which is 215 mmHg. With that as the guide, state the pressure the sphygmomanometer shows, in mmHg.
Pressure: 172 mmHg
